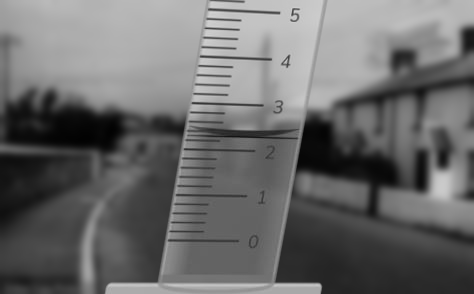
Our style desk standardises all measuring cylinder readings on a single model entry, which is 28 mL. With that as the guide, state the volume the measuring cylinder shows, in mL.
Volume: 2.3 mL
